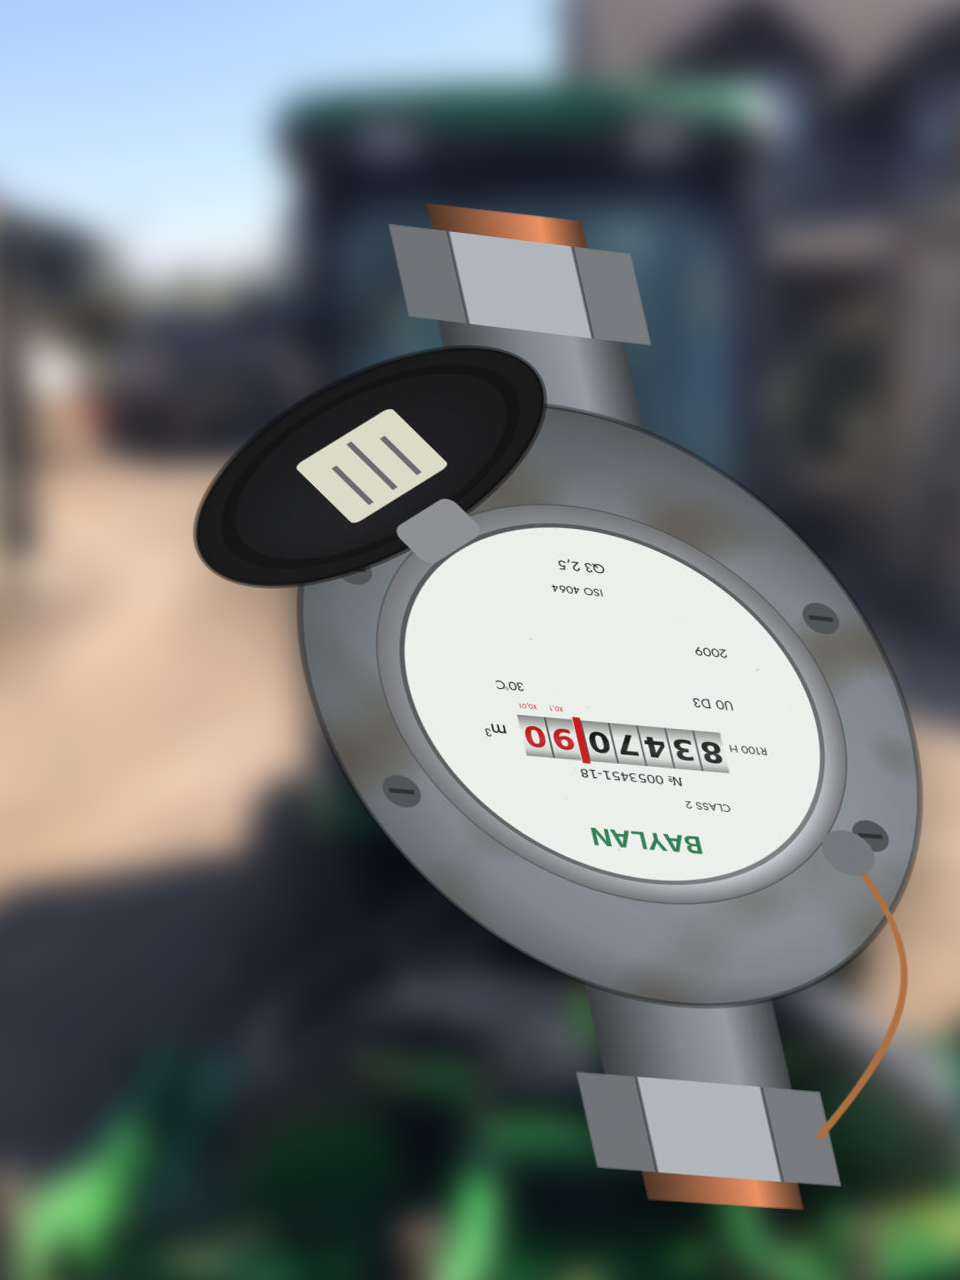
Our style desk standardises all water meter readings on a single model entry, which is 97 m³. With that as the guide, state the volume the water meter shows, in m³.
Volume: 83470.90 m³
